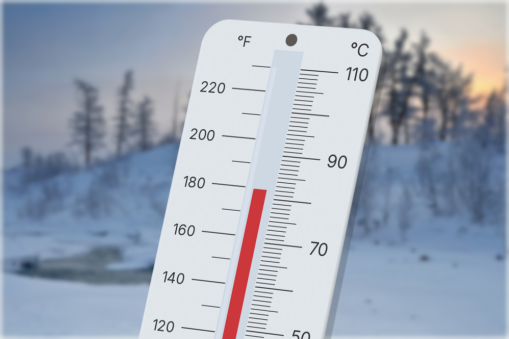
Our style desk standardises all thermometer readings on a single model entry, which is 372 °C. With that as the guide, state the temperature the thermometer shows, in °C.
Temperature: 82 °C
